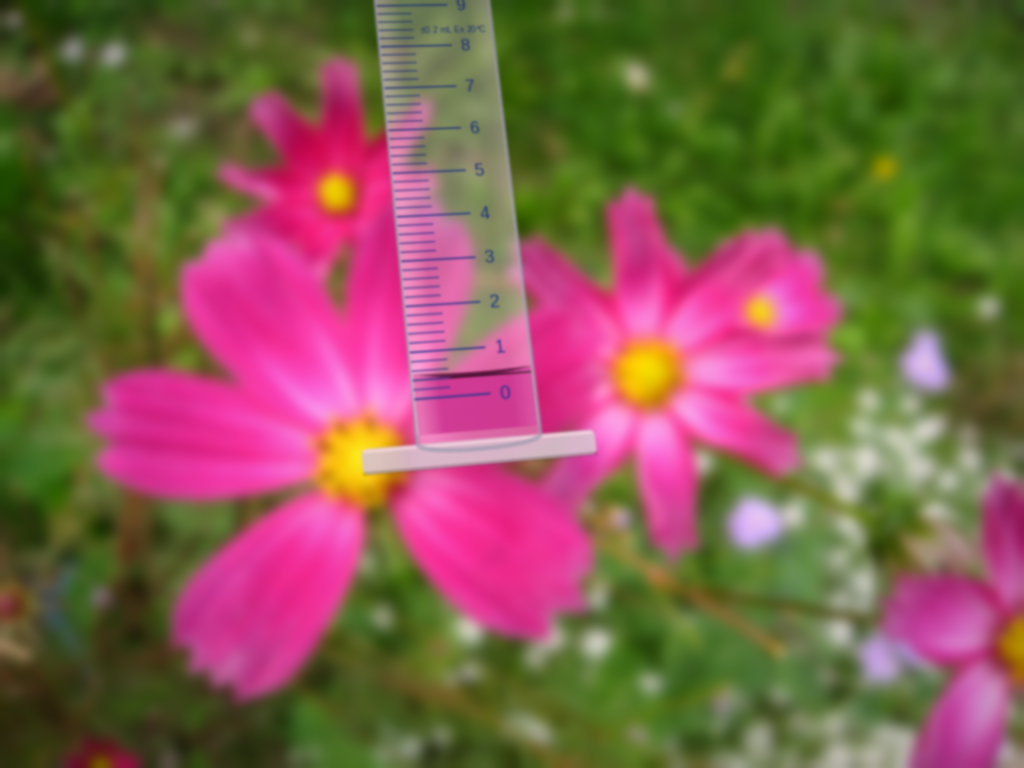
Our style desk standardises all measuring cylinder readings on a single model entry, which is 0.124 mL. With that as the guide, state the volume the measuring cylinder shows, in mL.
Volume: 0.4 mL
